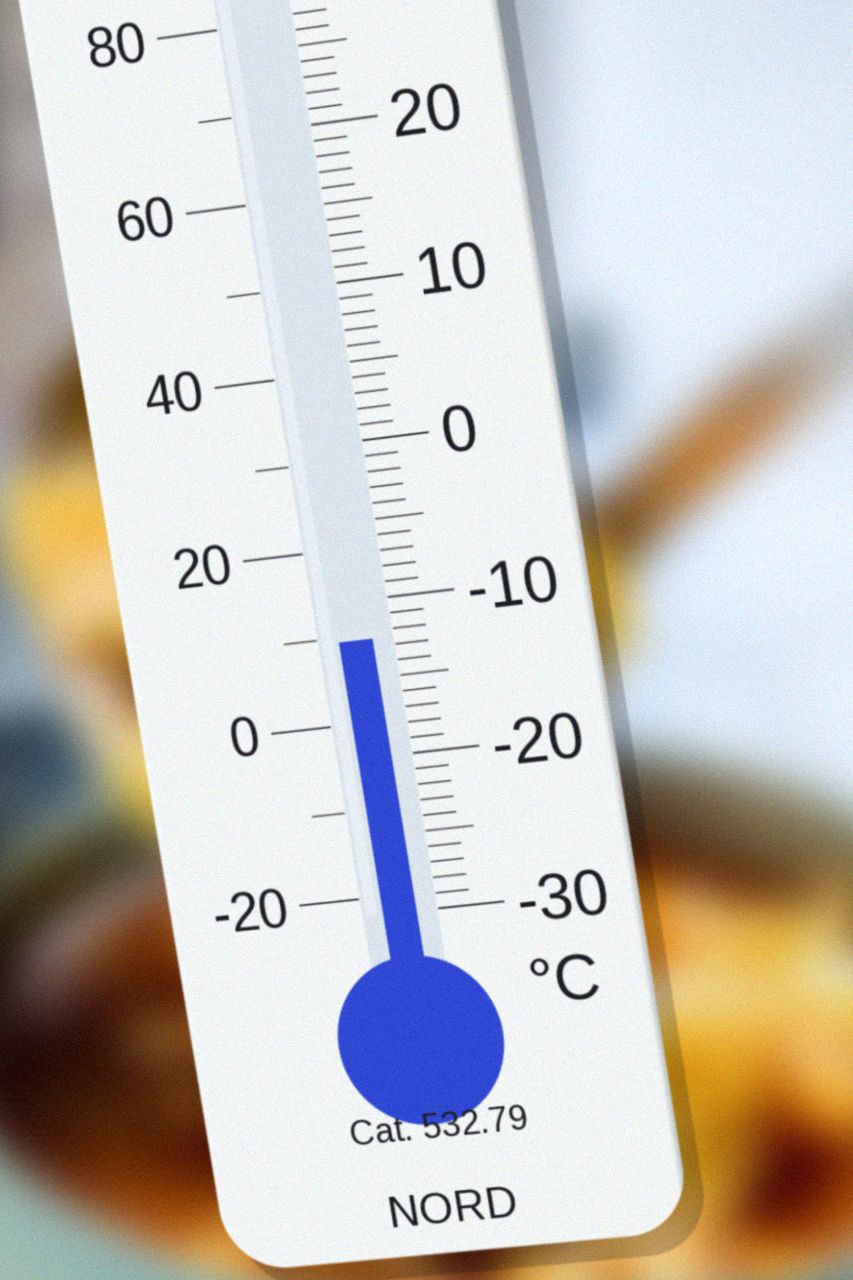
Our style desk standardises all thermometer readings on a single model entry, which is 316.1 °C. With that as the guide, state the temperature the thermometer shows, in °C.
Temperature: -12.5 °C
